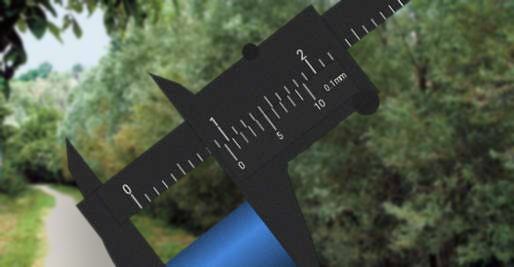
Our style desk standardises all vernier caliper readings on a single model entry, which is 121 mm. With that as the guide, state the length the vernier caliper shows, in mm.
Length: 9.5 mm
